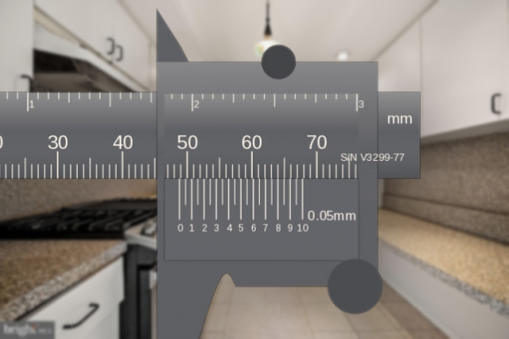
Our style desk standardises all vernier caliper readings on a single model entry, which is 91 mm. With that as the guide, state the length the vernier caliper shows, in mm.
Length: 48.8 mm
